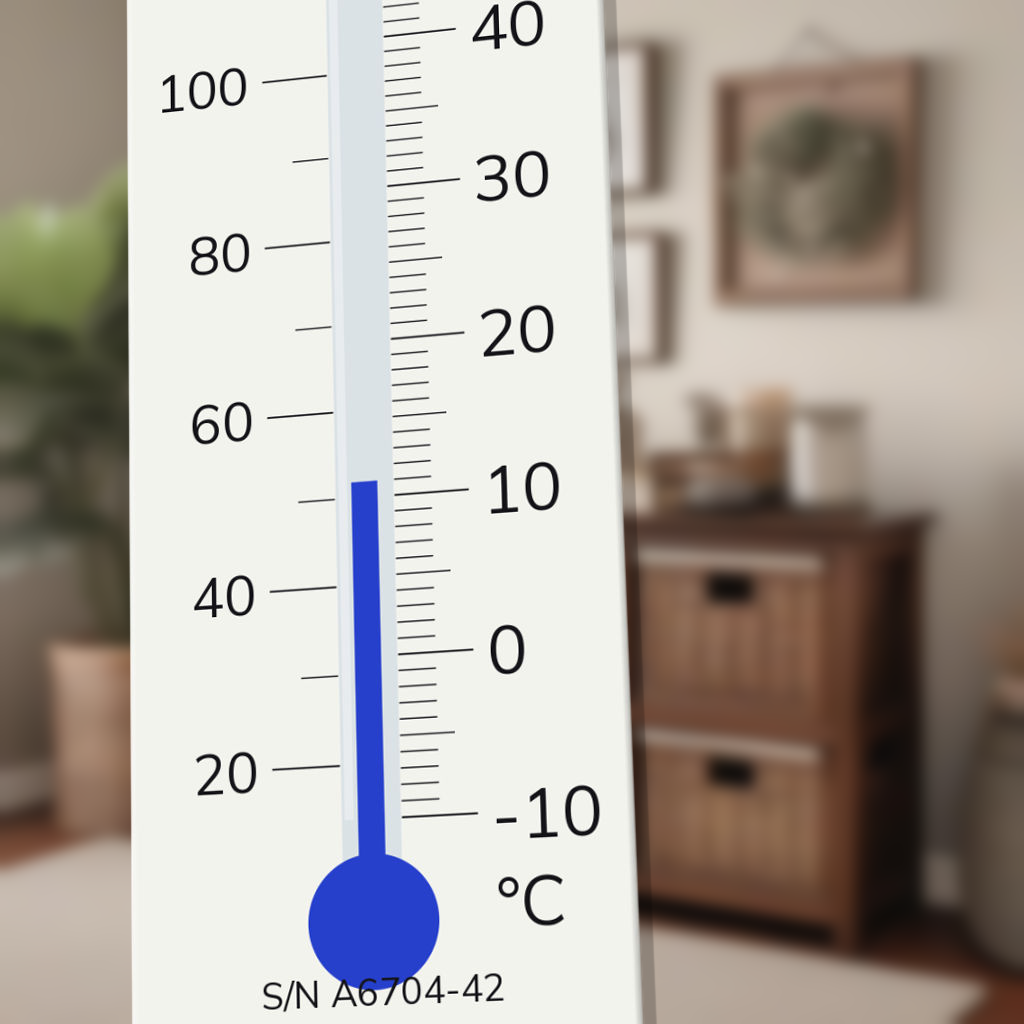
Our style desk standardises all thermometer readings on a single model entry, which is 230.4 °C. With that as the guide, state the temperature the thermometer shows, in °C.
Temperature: 11 °C
